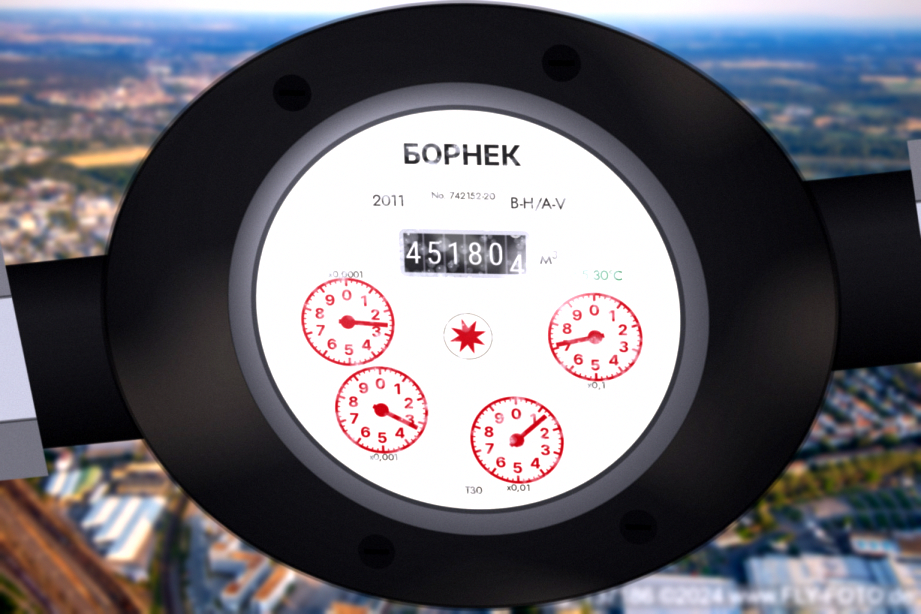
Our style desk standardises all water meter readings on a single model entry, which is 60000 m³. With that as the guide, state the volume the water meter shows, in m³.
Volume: 451803.7132 m³
